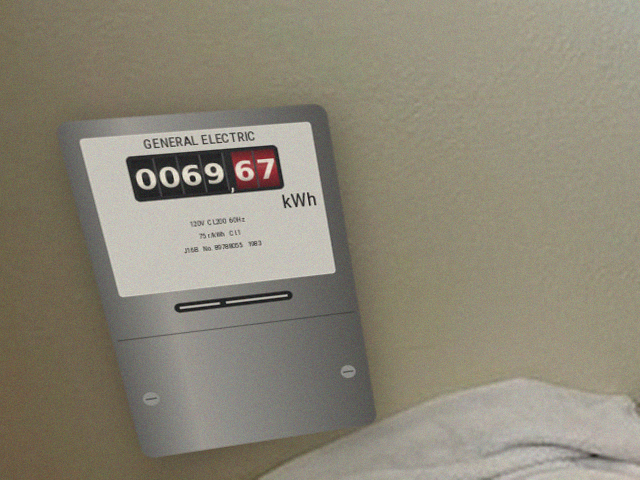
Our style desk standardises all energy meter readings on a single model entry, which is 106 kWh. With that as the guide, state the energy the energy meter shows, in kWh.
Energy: 69.67 kWh
